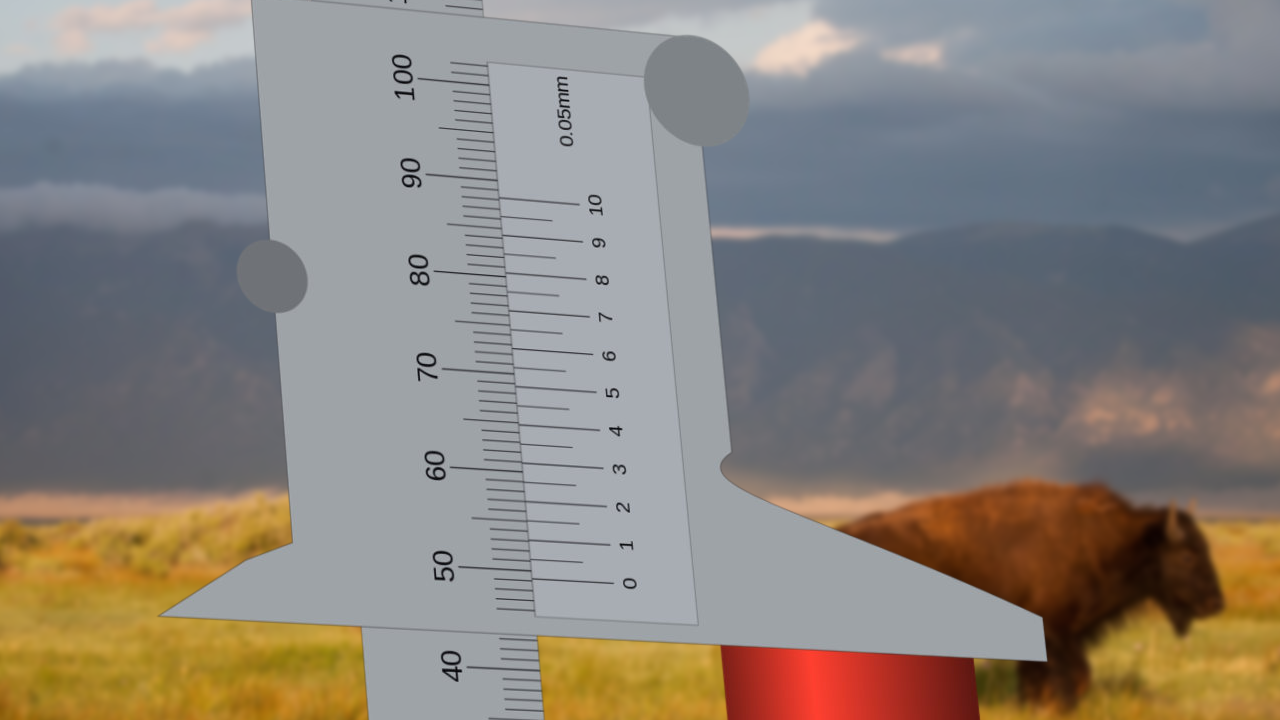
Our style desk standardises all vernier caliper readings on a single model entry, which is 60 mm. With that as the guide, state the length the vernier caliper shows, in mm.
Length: 49.2 mm
